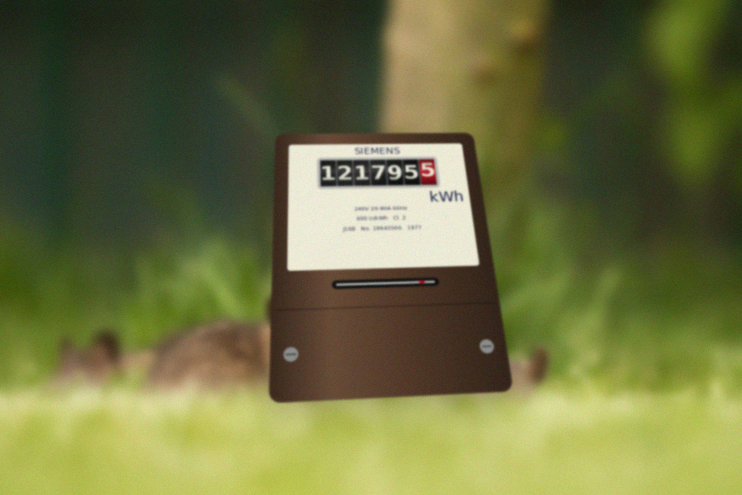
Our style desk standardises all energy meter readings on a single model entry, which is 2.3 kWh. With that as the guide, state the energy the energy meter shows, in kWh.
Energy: 121795.5 kWh
